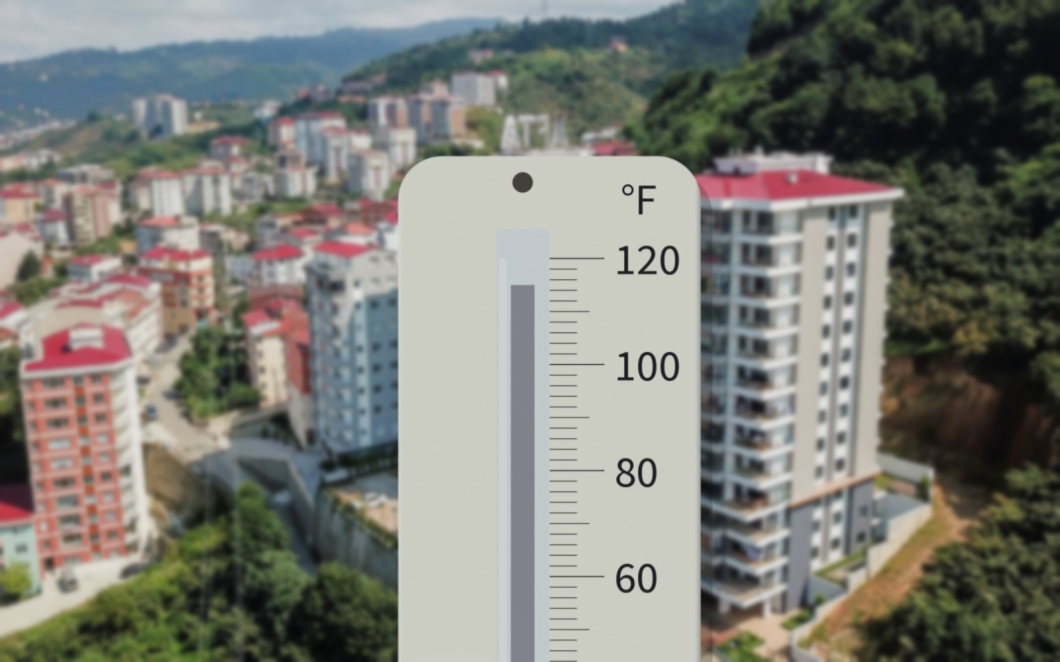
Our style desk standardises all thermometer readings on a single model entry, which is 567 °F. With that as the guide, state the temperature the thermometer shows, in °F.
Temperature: 115 °F
